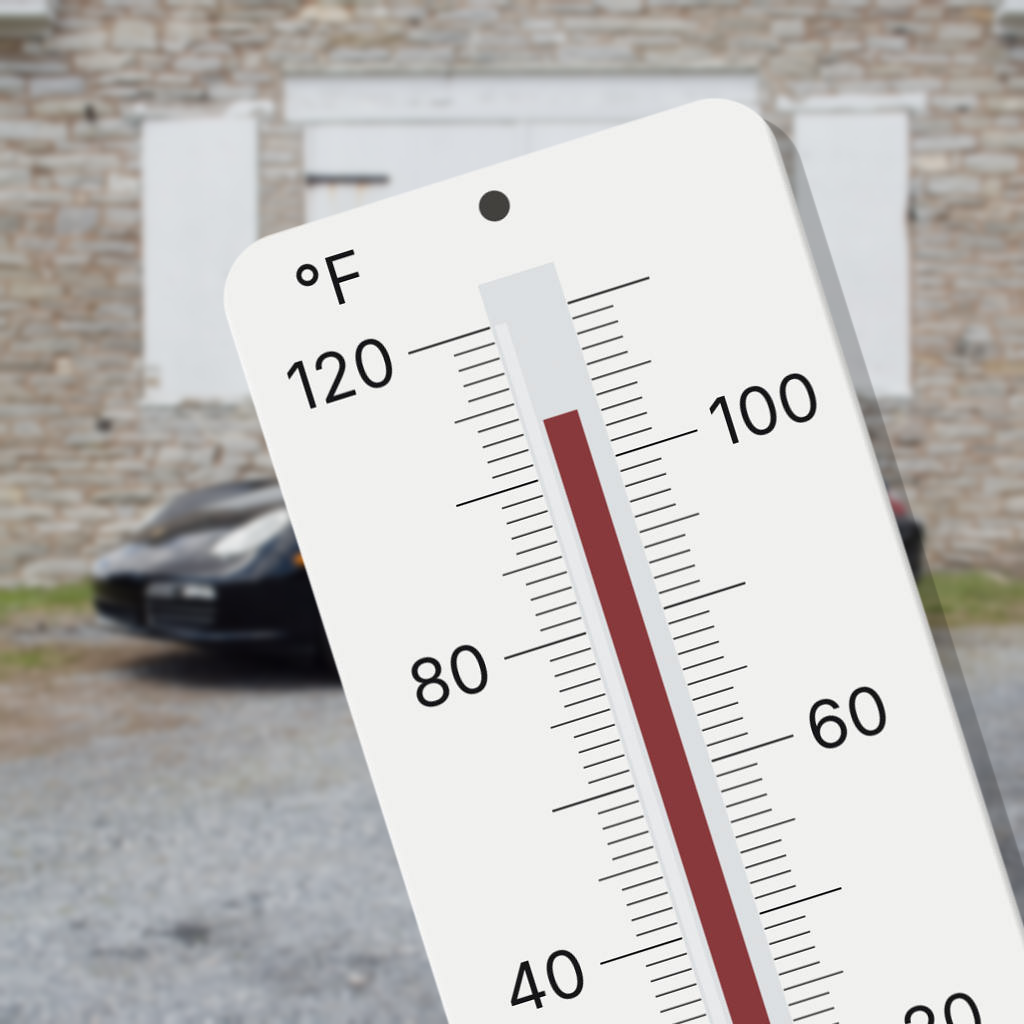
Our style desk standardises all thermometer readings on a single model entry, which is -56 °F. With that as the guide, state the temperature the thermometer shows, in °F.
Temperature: 107 °F
